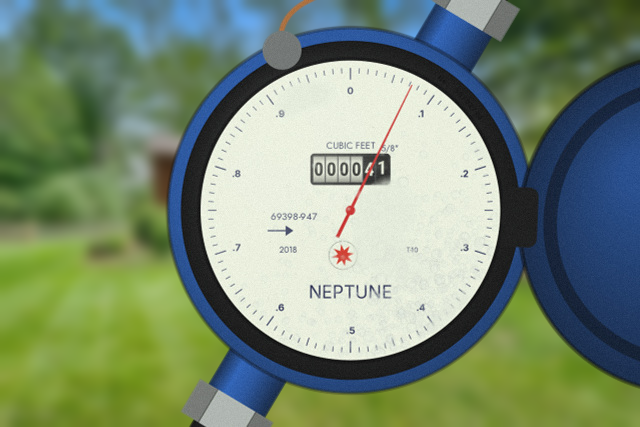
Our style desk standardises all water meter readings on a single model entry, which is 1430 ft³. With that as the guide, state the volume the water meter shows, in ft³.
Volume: 41.07 ft³
